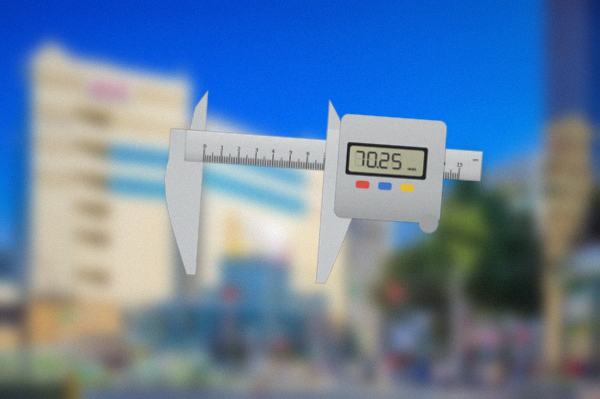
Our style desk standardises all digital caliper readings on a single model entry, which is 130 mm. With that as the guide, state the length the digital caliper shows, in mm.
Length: 70.25 mm
